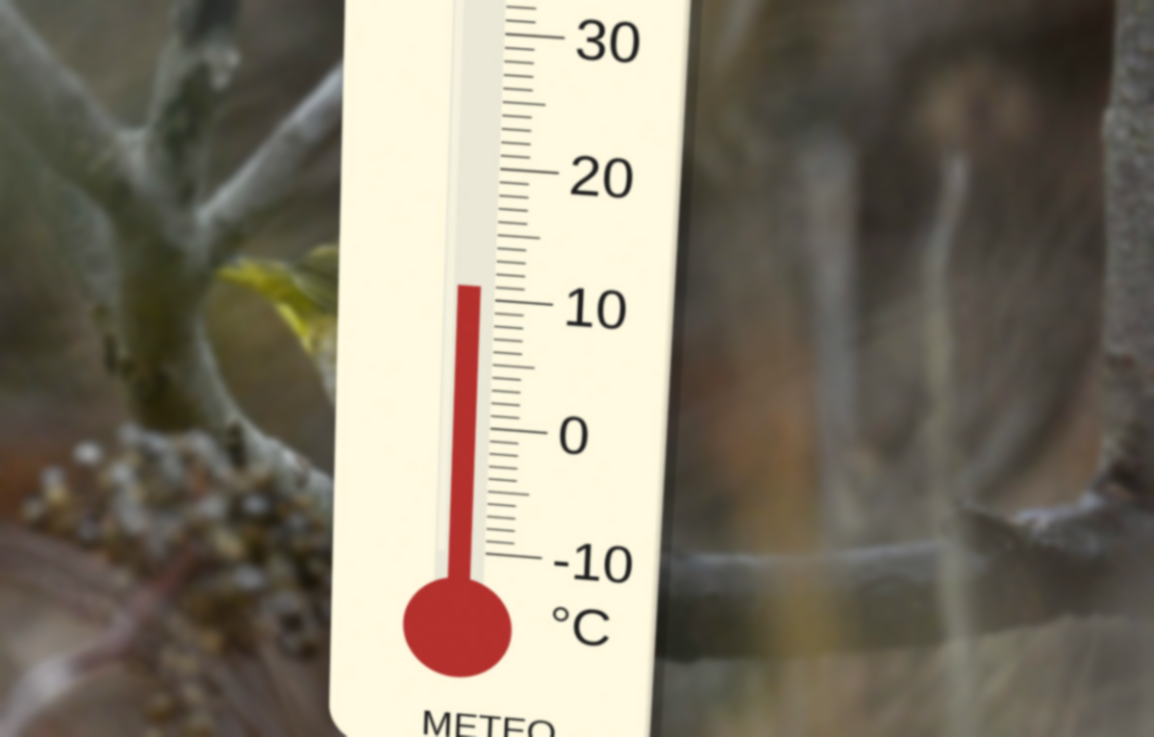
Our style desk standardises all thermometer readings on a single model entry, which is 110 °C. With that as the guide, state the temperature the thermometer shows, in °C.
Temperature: 11 °C
